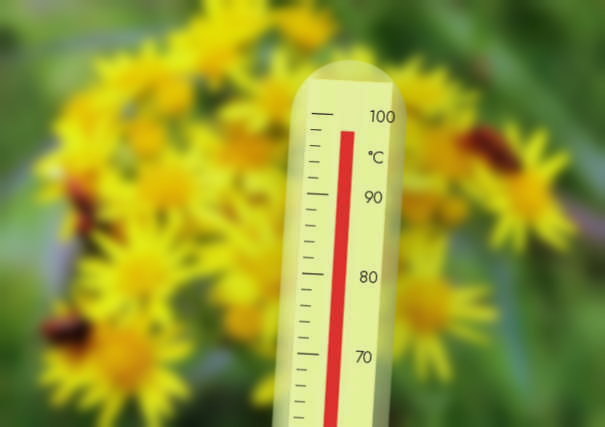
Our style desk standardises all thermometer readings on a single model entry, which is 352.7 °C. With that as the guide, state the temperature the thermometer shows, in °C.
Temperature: 98 °C
